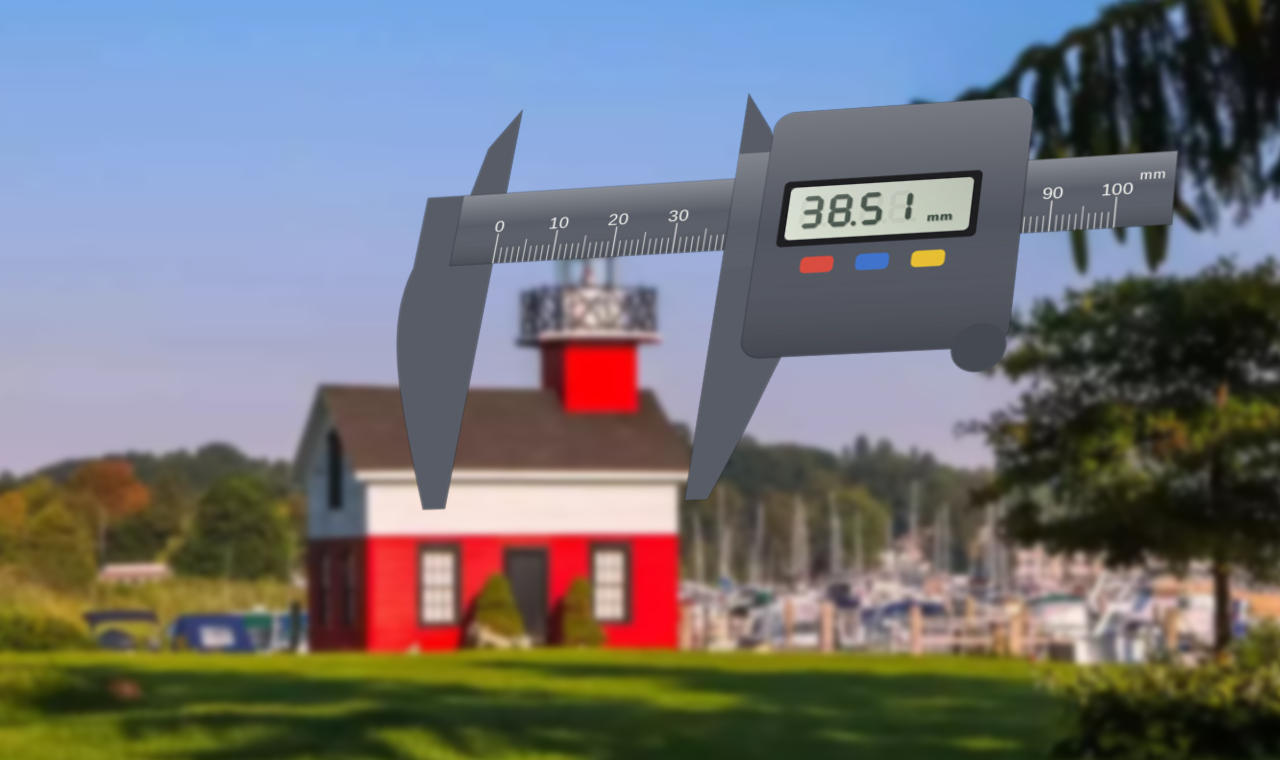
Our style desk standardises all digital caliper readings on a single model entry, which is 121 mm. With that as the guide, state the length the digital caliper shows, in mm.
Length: 38.51 mm
